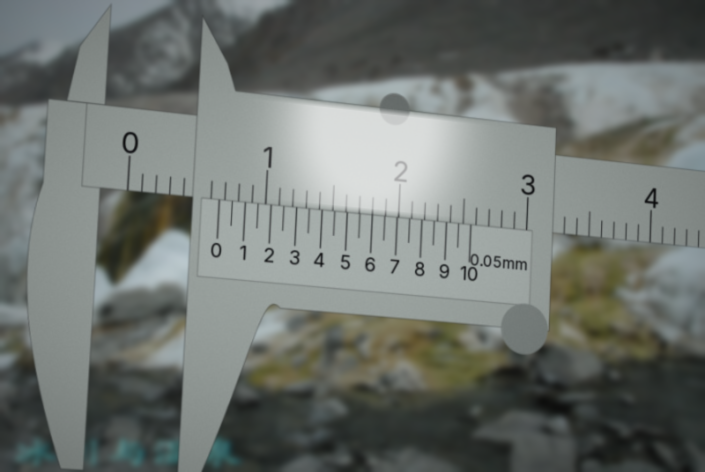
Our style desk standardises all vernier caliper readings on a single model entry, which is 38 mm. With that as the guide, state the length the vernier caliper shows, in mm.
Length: 6.6 mm
